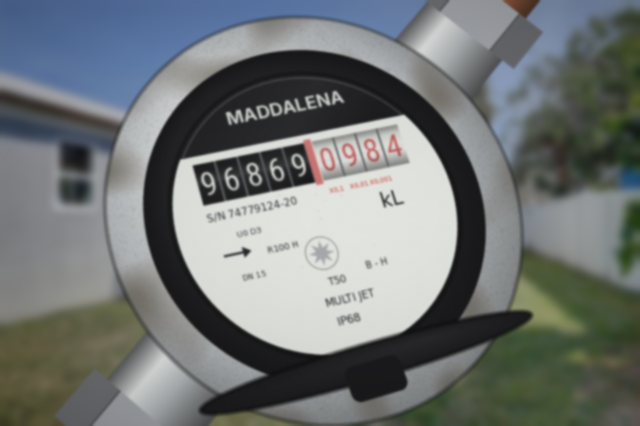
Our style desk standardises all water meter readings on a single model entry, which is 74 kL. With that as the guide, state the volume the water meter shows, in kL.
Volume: 96869.0984 kL
